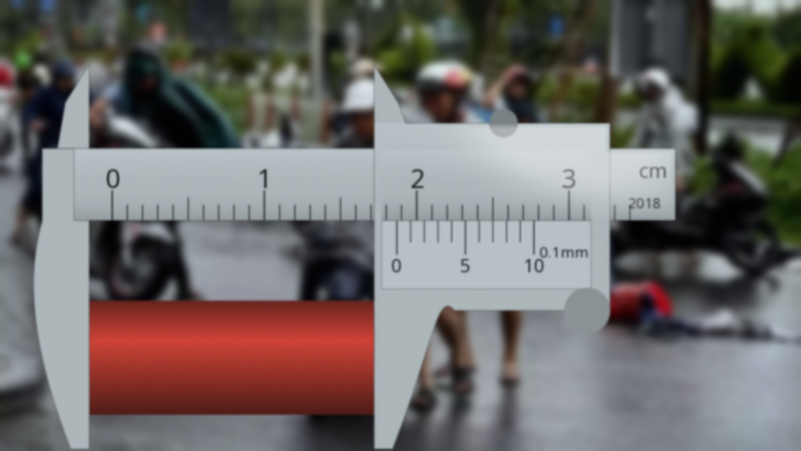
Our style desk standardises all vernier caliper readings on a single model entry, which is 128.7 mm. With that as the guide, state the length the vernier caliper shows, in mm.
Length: 18.7 mm
